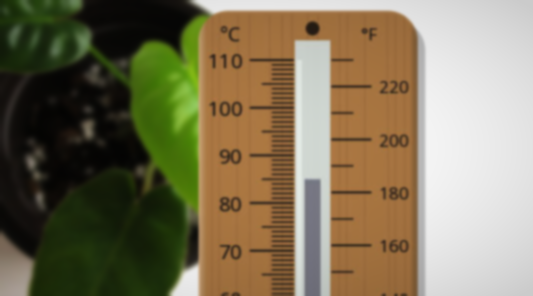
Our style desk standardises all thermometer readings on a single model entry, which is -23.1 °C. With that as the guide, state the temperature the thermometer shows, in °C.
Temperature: 85 °C
